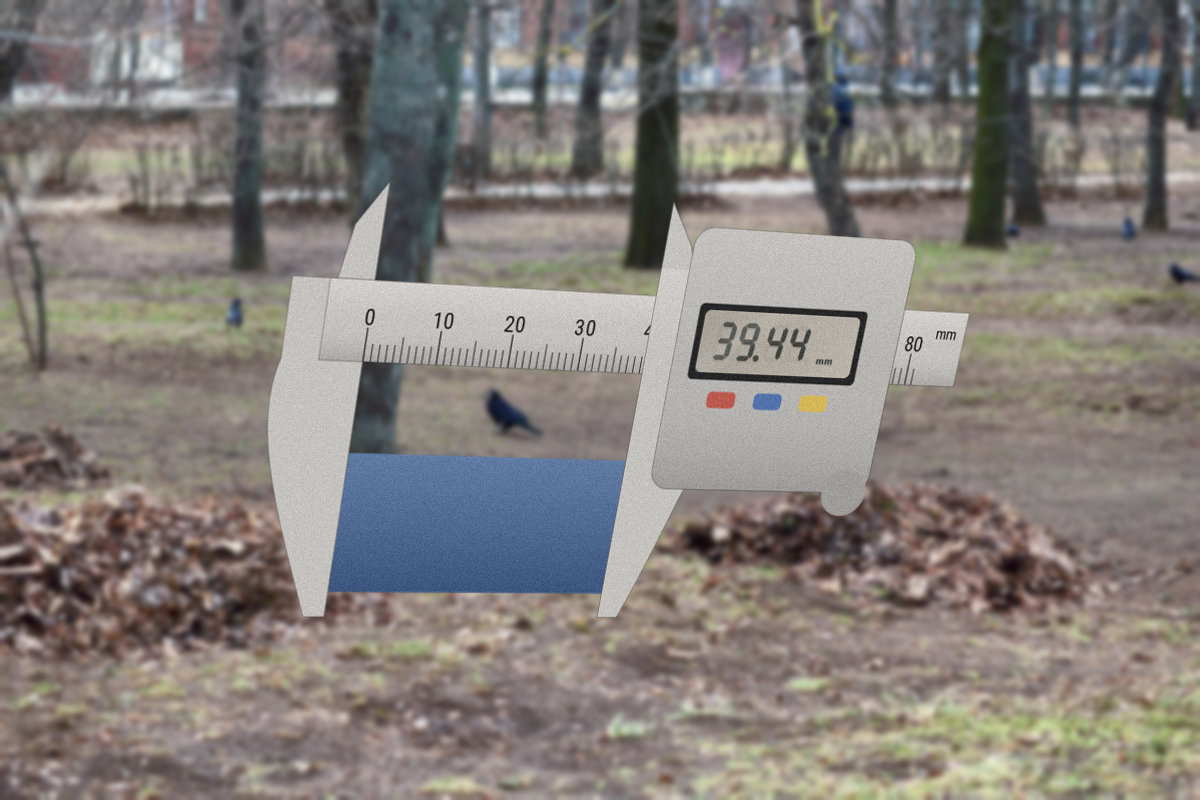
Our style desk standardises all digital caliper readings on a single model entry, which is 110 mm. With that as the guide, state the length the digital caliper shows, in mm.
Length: 39.44 mm
